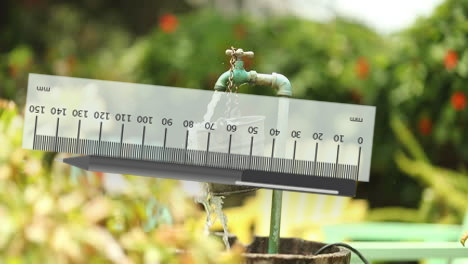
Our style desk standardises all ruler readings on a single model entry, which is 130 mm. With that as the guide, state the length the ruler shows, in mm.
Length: 140 mm
